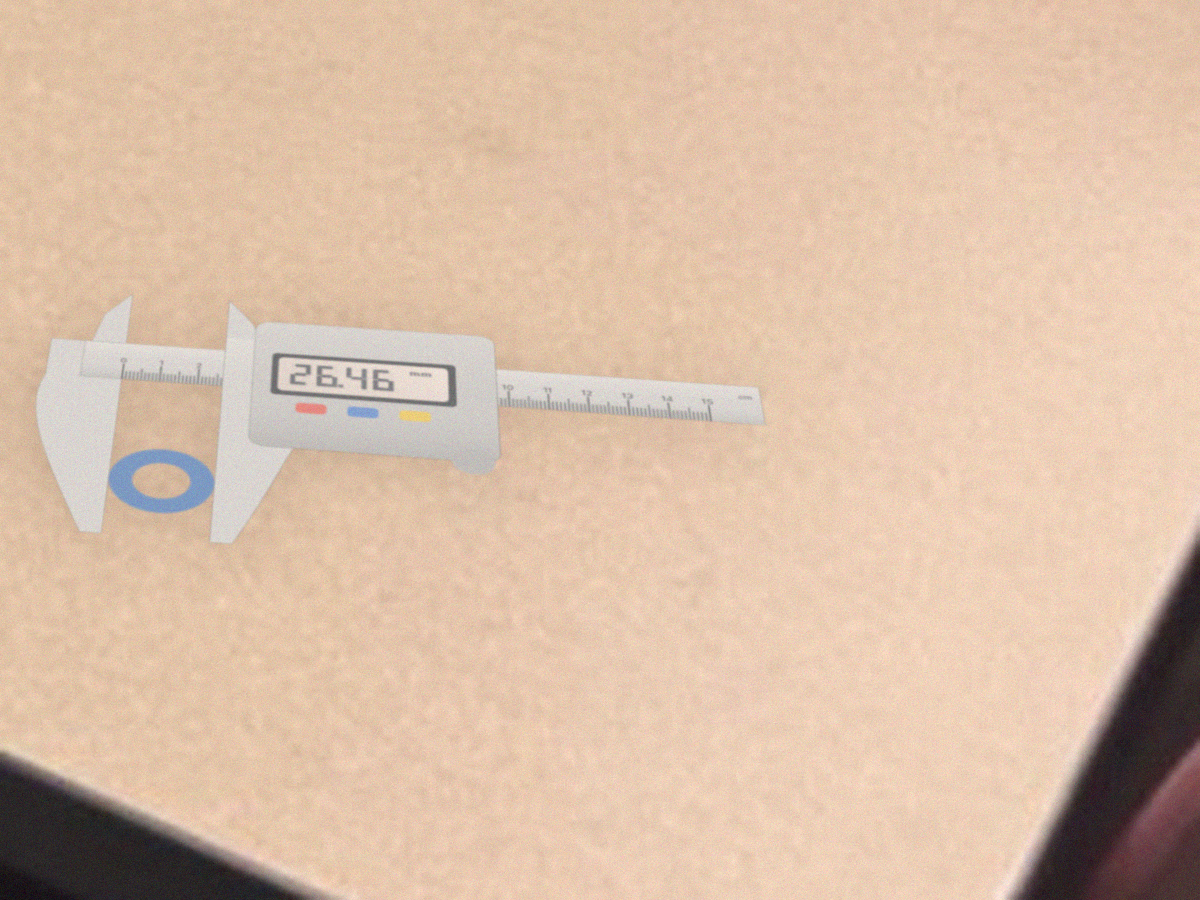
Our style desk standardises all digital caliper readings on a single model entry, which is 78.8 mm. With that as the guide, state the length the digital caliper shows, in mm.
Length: 26.46 mm
